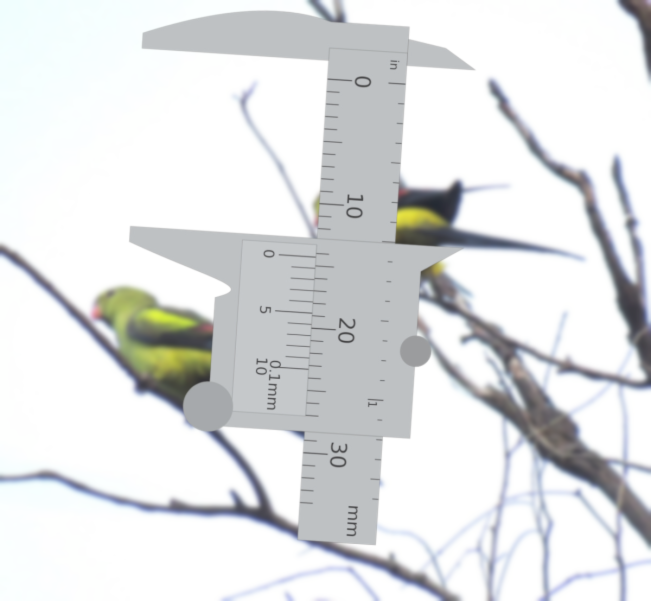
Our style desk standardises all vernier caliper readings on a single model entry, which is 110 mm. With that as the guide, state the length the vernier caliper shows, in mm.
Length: 14.3 mm
